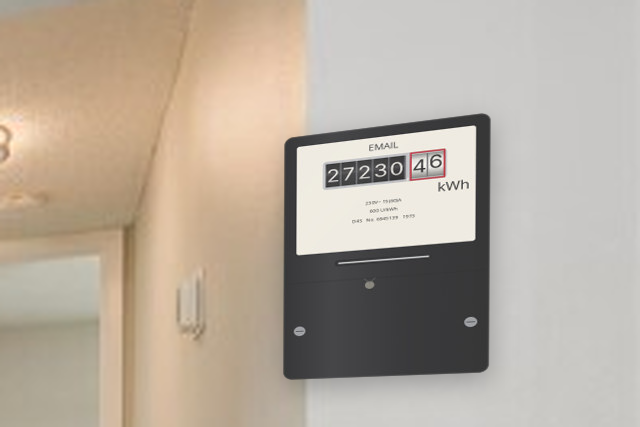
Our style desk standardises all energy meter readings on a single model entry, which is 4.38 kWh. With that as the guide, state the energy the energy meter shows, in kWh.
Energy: 27230.46 kWh
